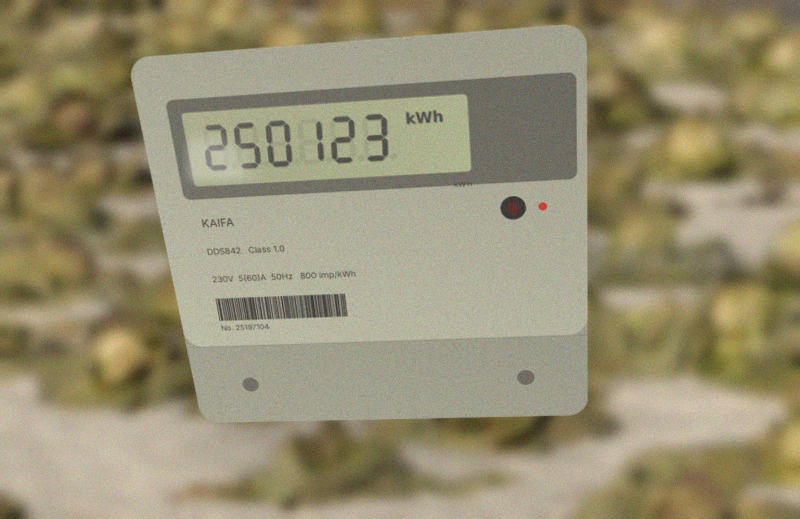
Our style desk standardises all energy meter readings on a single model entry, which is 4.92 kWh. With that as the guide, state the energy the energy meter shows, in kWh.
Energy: 250123 kWh
